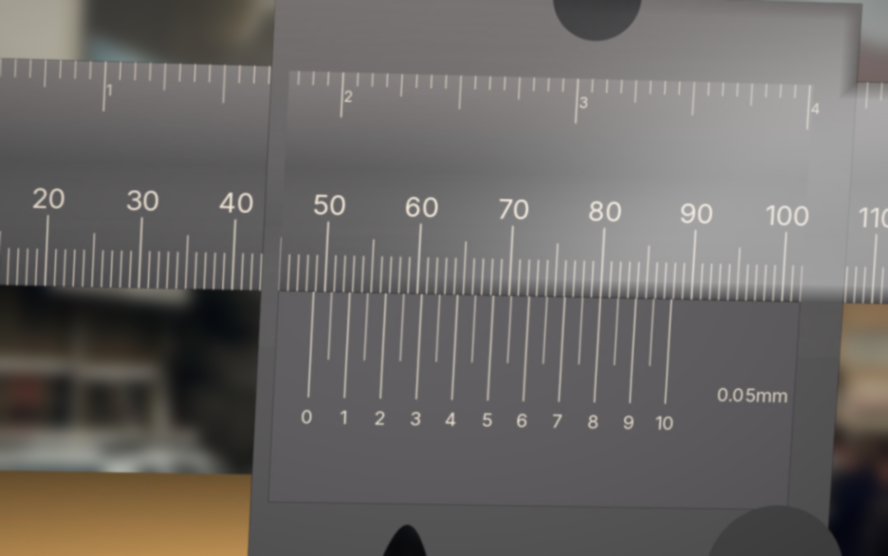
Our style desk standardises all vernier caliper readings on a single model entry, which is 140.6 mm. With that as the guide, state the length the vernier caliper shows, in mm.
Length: 48.8 mm
